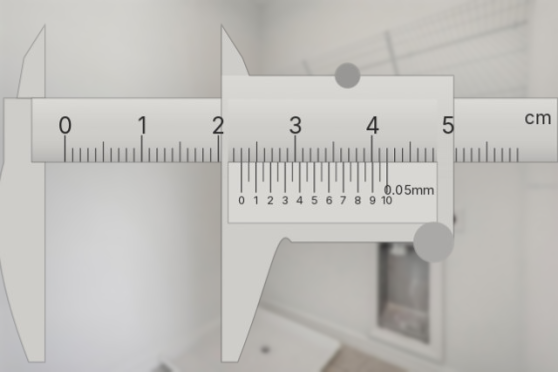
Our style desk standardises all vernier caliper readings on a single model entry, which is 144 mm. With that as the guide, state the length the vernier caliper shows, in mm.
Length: 23.0 mm
